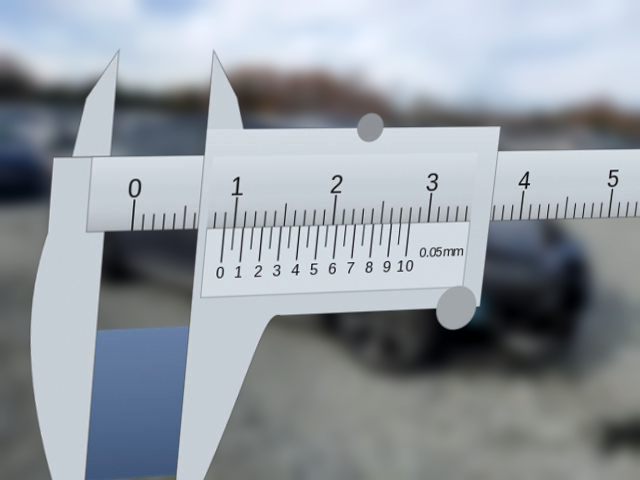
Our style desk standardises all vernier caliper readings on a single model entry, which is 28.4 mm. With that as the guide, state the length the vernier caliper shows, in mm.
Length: 9.0 mm
